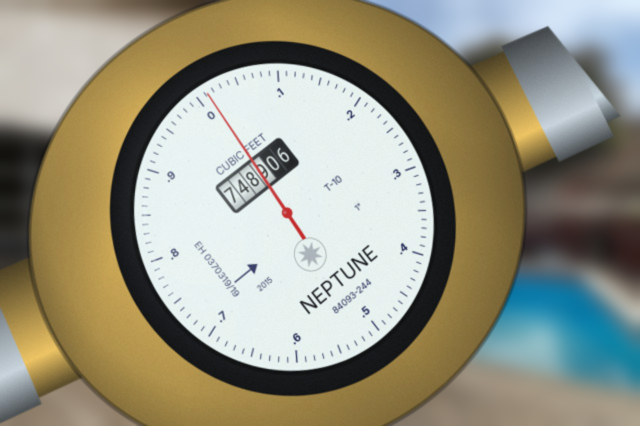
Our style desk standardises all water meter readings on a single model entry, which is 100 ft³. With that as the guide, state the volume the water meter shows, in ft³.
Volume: 748906.01 ft³
